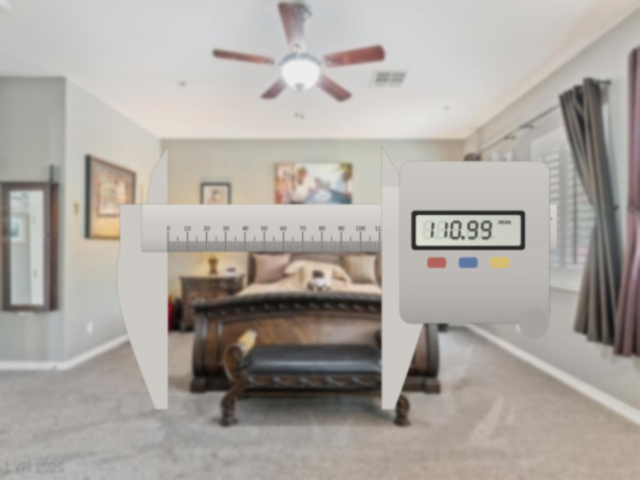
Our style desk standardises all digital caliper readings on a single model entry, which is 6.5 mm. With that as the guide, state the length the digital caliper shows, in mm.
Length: 110.99 mm
